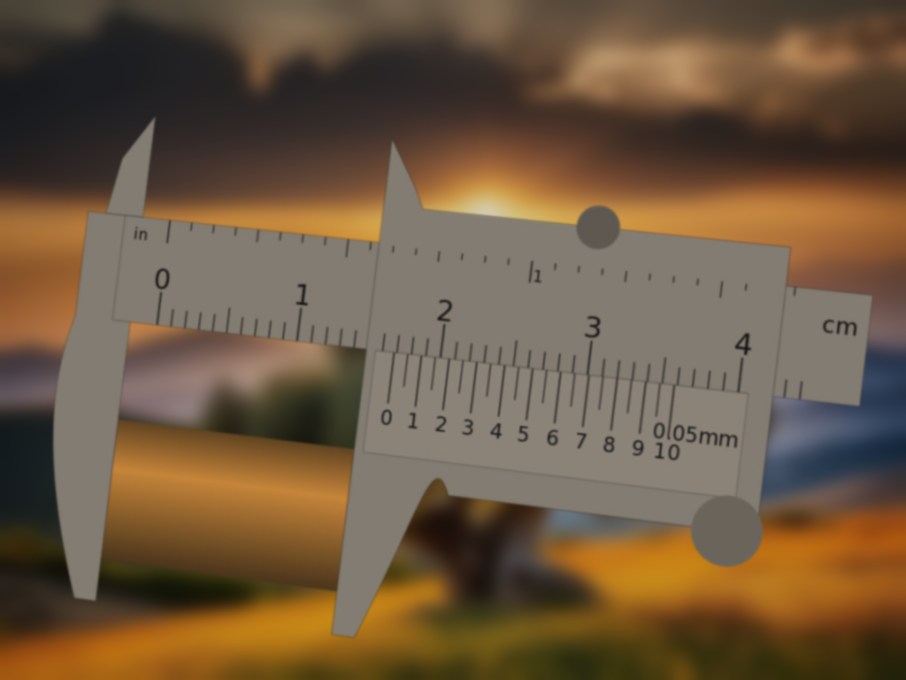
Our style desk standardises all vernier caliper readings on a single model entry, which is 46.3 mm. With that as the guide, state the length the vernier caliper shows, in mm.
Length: 16.8 mm
